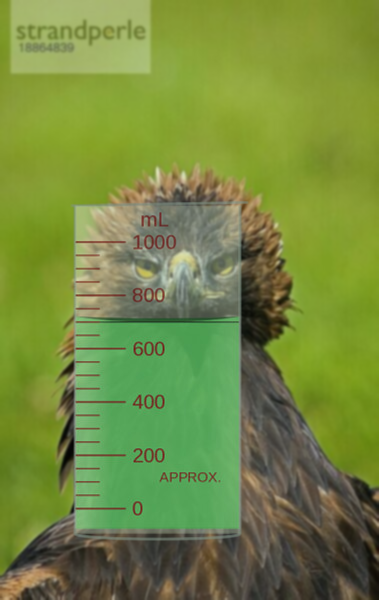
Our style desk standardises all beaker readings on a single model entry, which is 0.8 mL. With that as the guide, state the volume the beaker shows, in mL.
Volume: 700 mL
